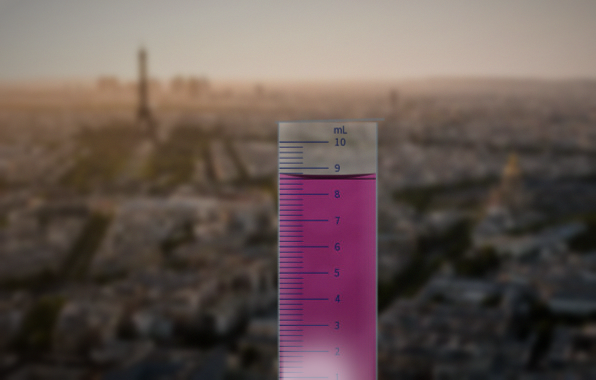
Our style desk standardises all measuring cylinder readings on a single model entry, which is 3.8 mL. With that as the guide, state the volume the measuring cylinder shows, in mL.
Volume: 8.6 mL
